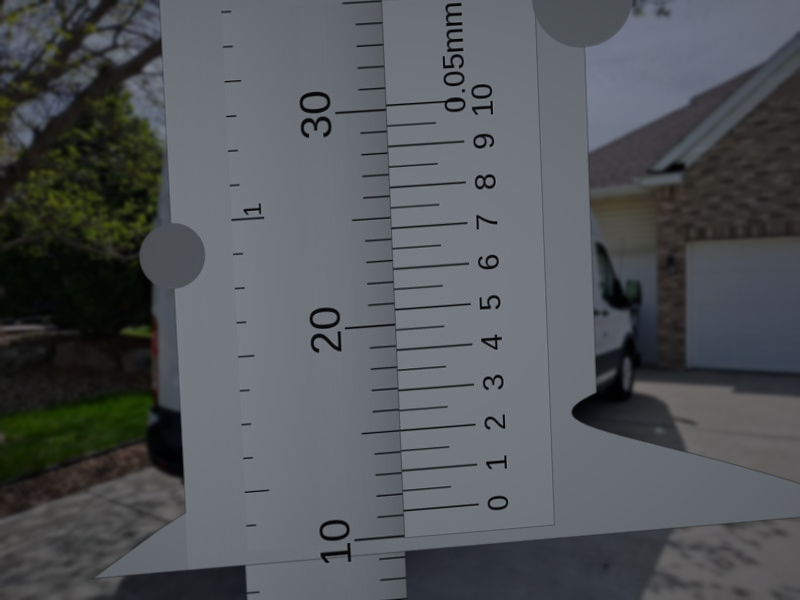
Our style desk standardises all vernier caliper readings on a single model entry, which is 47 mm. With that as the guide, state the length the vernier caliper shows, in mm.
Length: 11.2 mm
